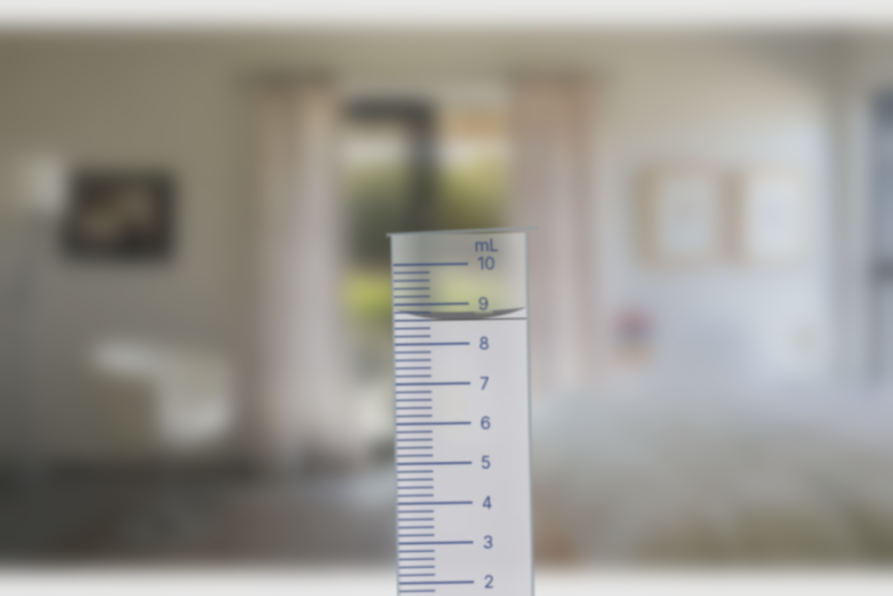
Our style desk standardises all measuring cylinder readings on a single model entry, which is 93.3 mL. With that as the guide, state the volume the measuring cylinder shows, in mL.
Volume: 8.6 mL
